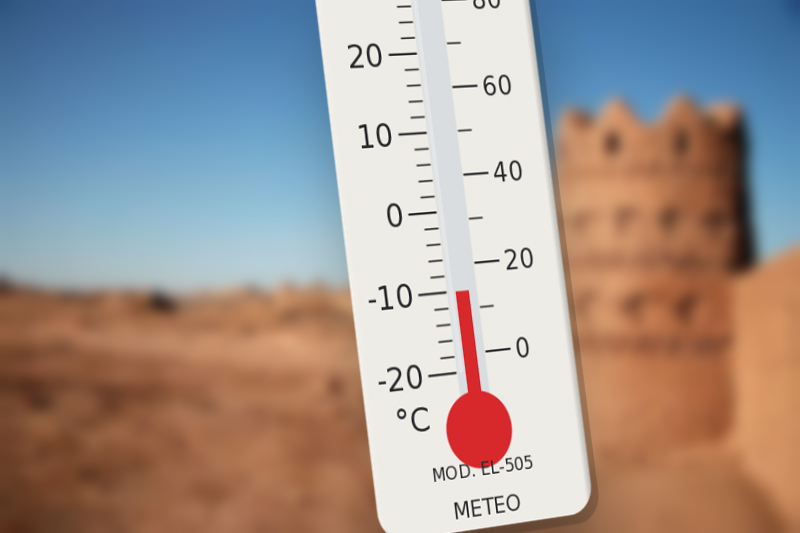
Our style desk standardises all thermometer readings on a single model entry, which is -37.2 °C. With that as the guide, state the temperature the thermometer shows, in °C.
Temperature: -10 °C
